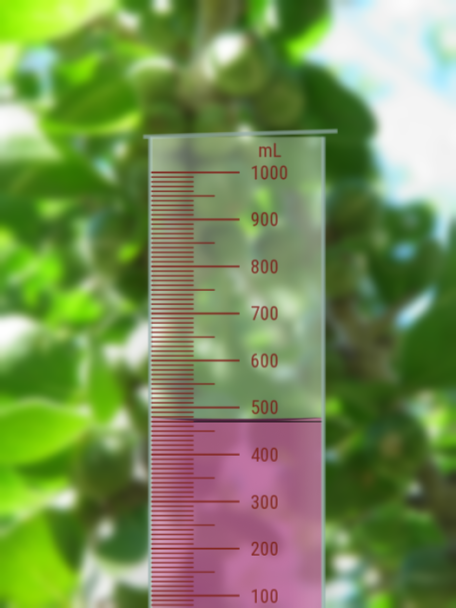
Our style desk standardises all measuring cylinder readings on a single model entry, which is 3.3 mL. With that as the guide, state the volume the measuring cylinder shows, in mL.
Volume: 470 mL
